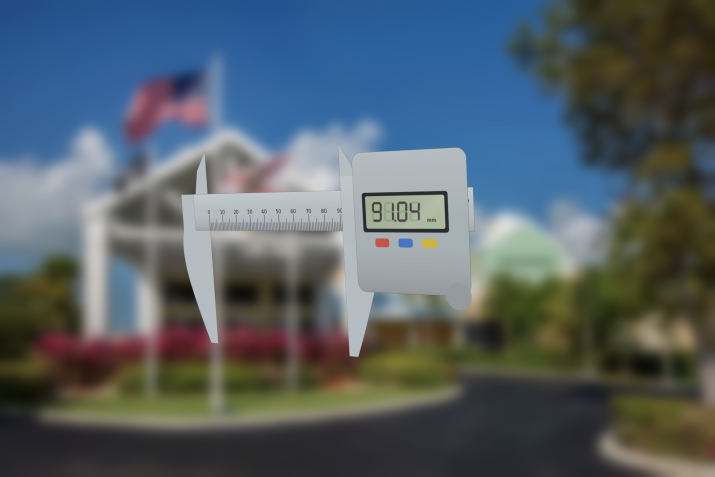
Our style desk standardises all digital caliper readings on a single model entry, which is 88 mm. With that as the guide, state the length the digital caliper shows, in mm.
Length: 91.04 mm
